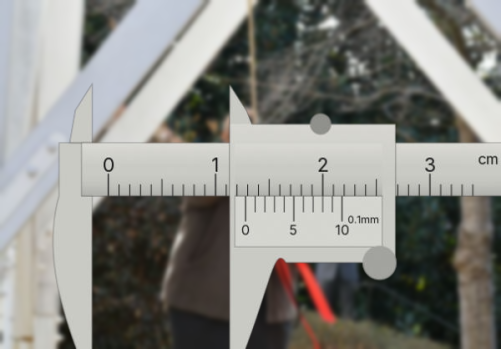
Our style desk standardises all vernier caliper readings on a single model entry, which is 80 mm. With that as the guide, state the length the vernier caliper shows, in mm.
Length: 12.8 mm
